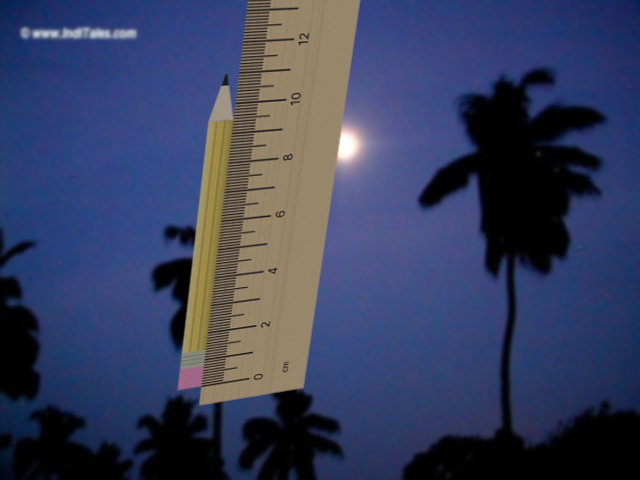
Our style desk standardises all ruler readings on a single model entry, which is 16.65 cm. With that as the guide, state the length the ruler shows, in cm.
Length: 11 cm
